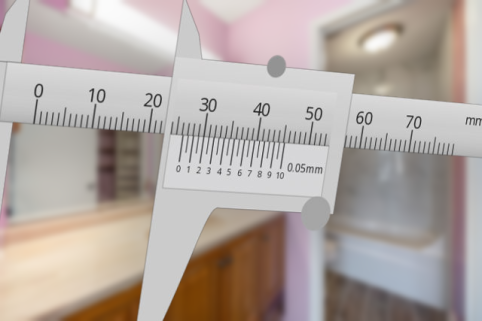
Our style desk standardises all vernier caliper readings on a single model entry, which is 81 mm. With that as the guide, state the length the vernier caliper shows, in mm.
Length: 26.2 mm
